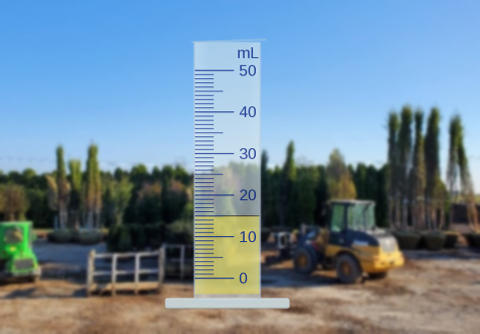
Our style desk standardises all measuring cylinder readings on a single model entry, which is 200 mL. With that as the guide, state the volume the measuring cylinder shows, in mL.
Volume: 15 mL
